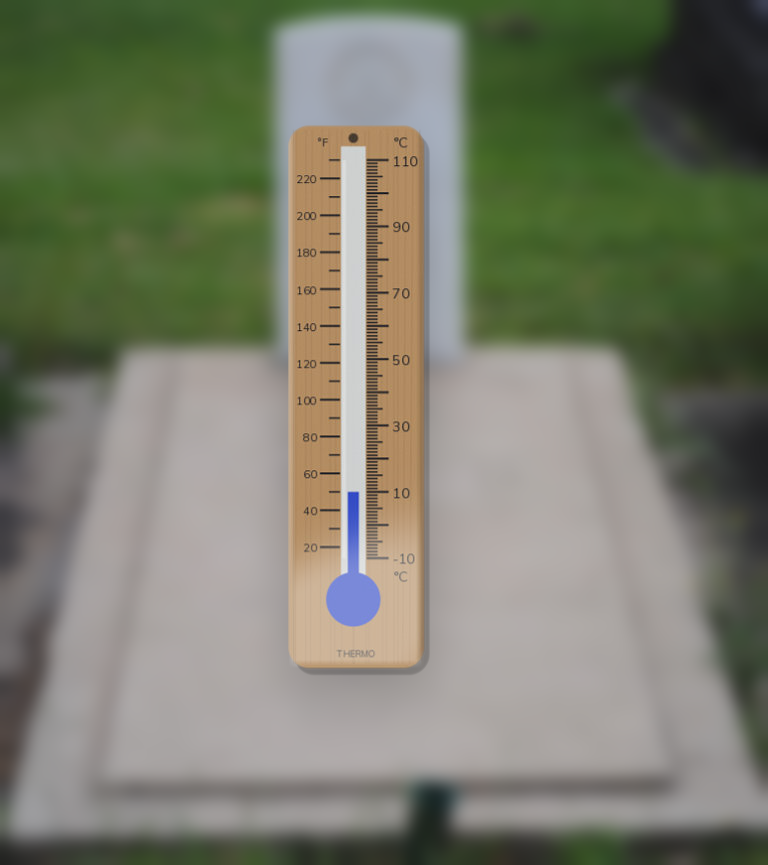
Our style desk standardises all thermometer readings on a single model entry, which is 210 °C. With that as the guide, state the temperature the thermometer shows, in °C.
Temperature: 10 °C
